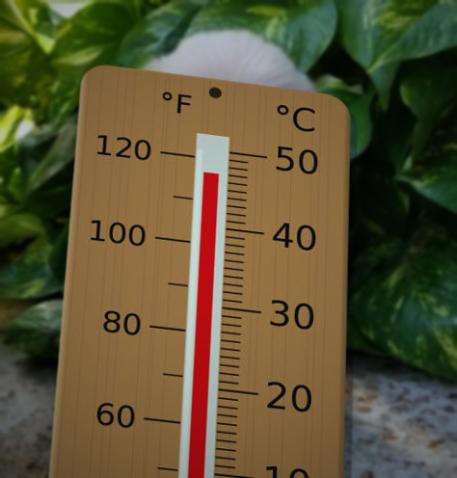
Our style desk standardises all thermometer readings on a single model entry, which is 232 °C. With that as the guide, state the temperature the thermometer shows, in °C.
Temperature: 47 °C
